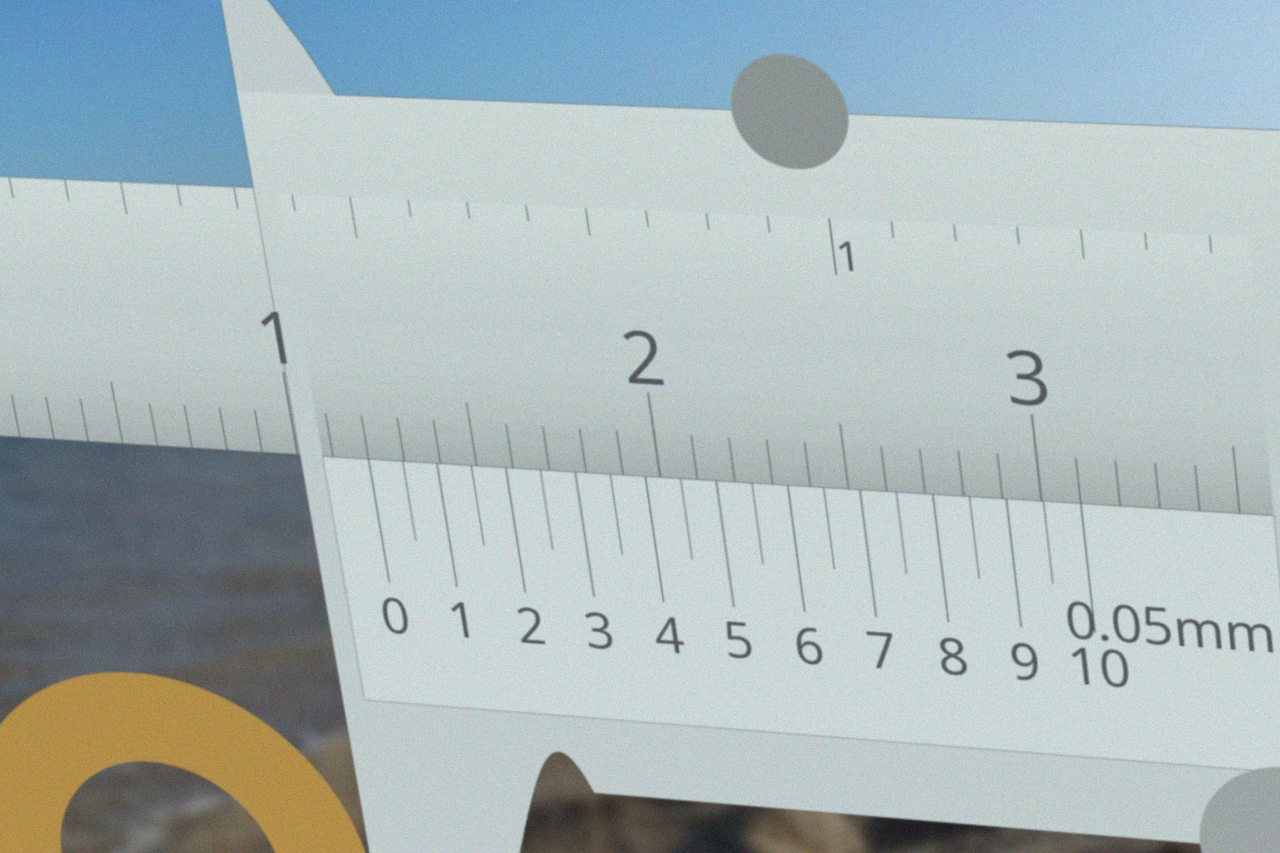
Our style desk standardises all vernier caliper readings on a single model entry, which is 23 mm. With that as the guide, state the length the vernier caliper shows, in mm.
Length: 12.00 mm
